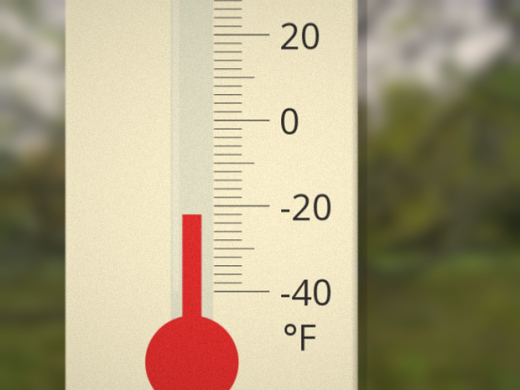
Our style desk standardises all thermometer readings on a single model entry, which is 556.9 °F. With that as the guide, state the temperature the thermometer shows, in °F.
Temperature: -22 °F
